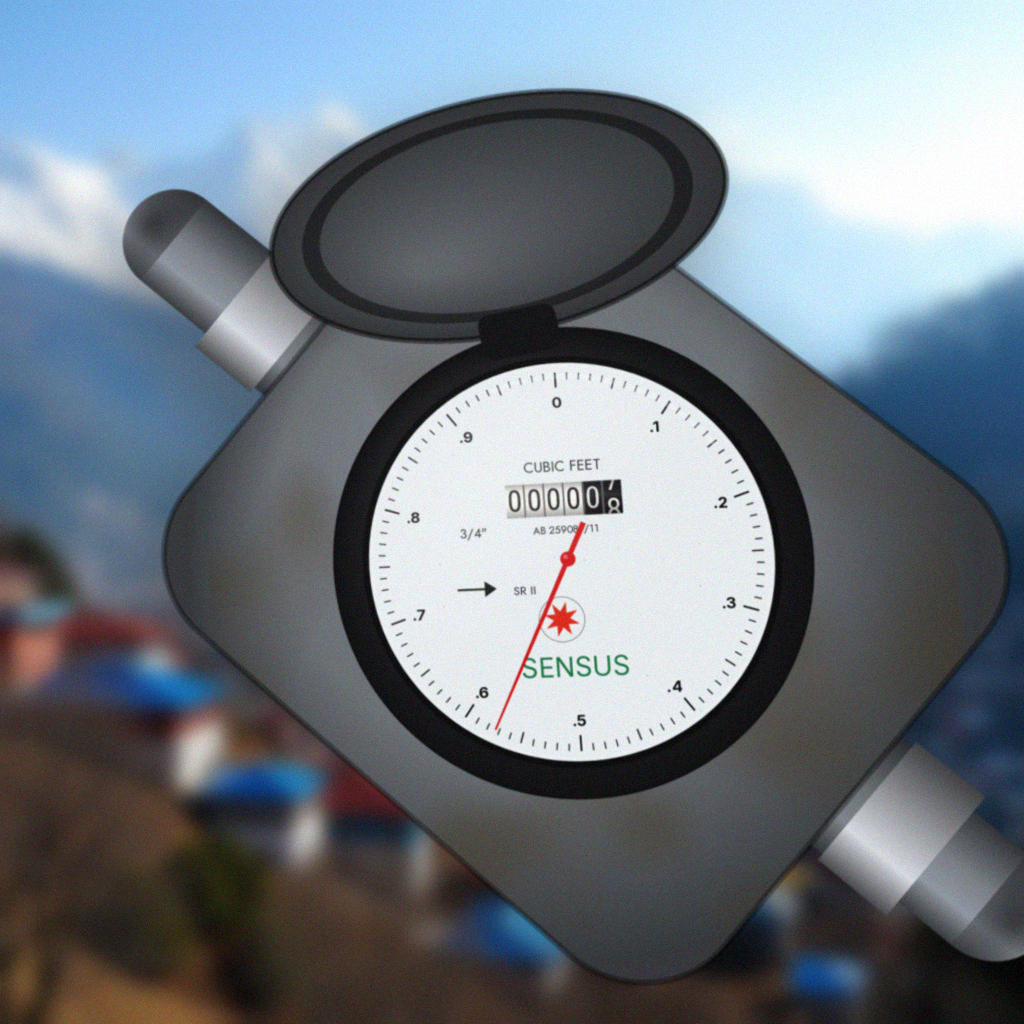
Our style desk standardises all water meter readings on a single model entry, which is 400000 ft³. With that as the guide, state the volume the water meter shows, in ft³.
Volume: 7.57 ft³
